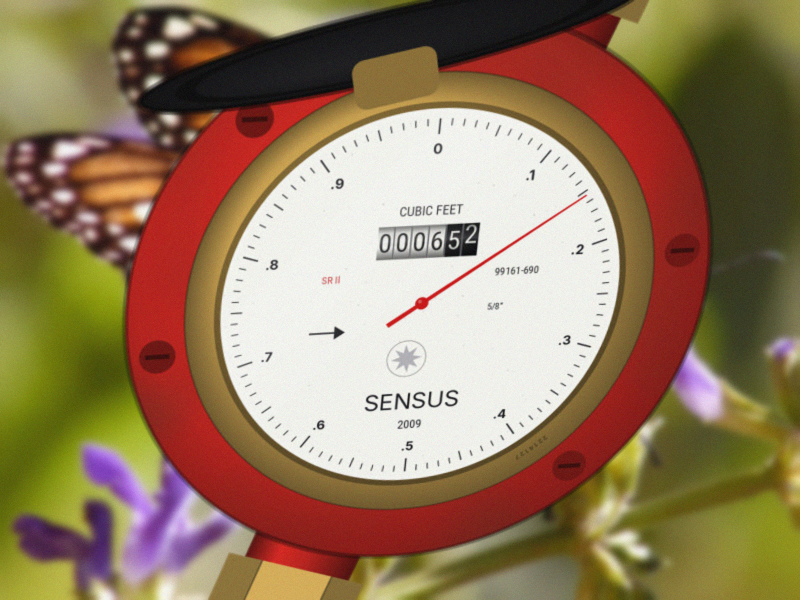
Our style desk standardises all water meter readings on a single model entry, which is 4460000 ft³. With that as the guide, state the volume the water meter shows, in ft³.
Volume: 652.15 ft³
